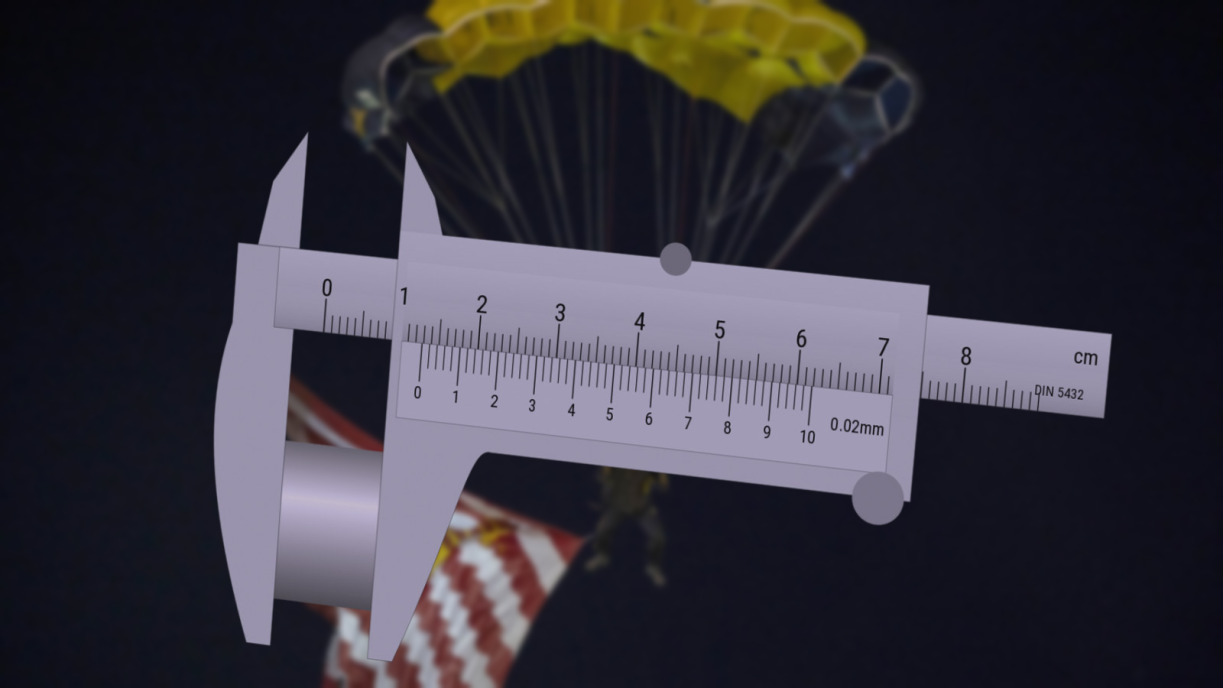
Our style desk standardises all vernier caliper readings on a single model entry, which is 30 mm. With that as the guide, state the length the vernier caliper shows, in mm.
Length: 12.8 mm
